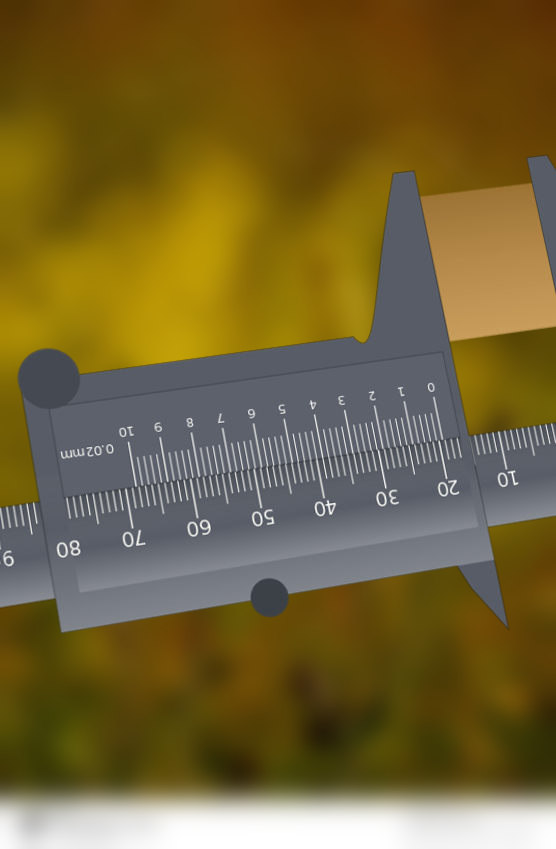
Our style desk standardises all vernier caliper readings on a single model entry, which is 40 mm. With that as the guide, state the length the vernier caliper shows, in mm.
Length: 19.4 mm
